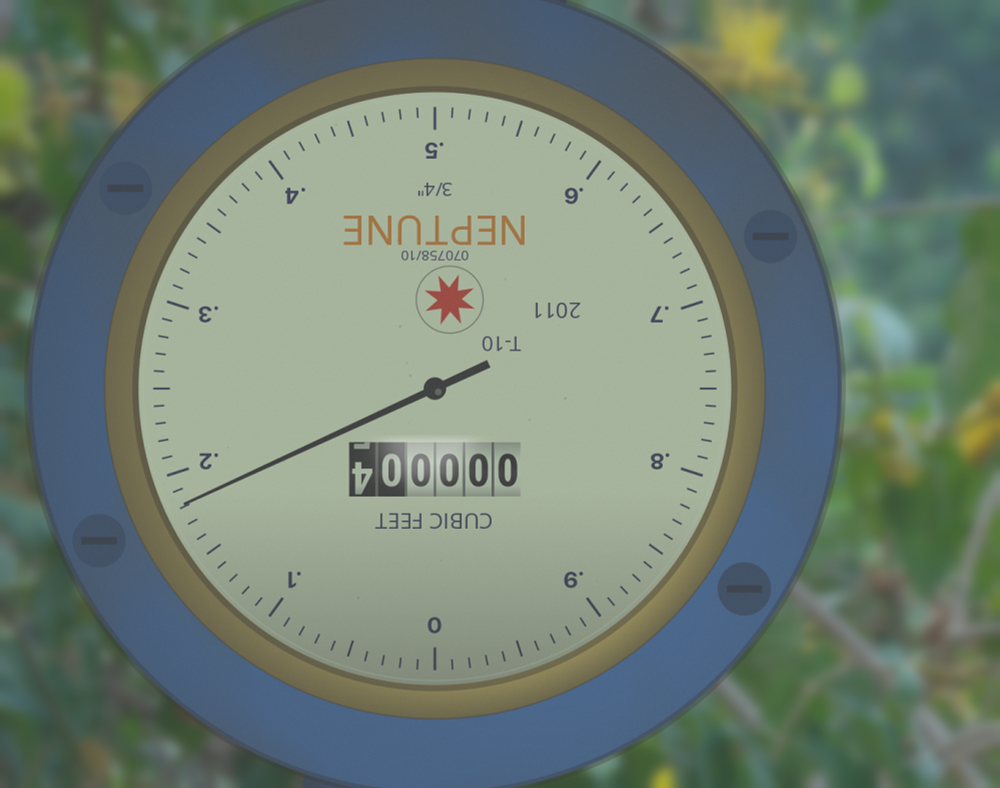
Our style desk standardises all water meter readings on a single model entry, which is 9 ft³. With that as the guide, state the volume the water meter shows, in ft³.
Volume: 4.18 ft³
